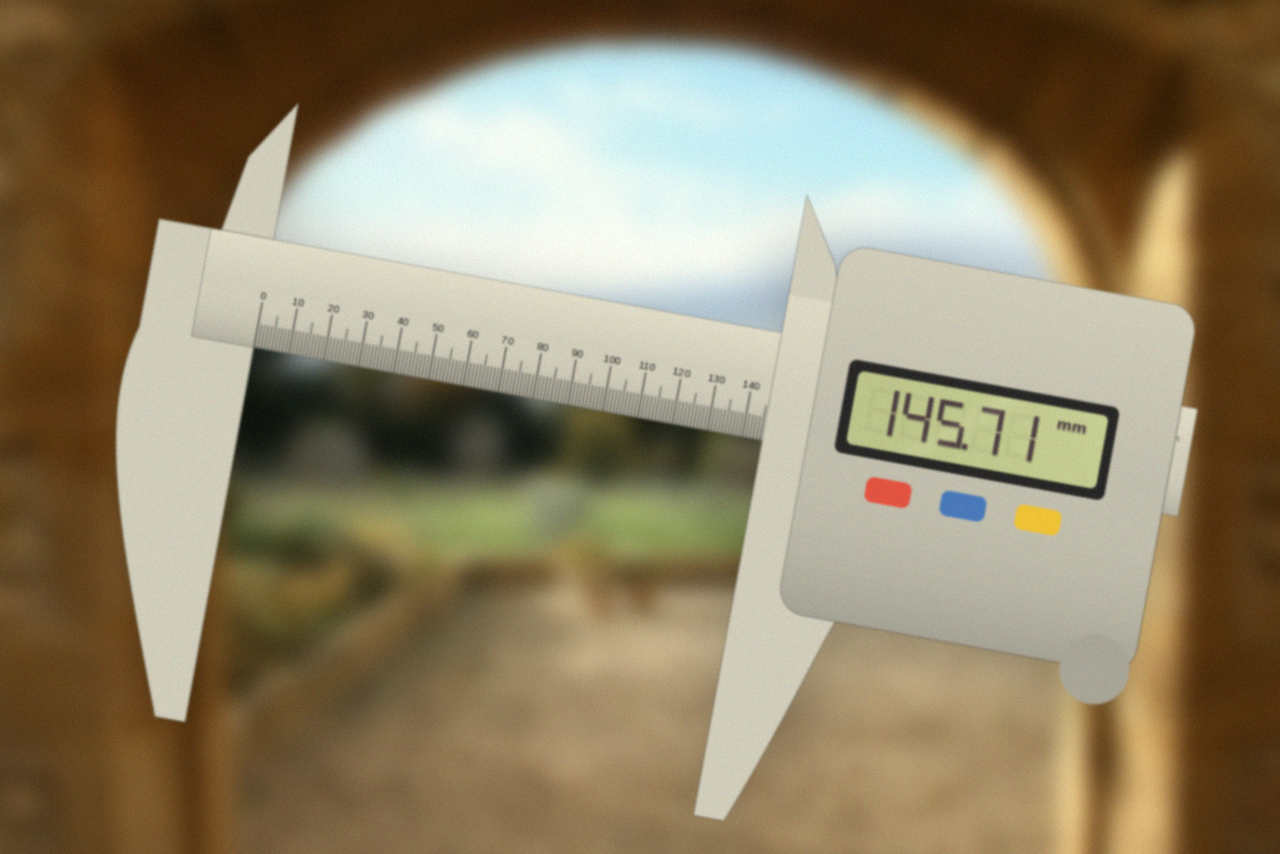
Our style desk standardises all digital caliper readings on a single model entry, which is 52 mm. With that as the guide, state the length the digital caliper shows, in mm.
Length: 145.71 mm
